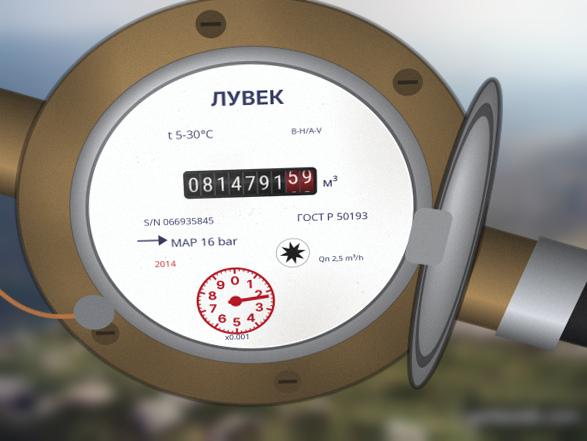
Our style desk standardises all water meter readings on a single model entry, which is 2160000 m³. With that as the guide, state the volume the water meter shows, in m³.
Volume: 814791.592 m³
